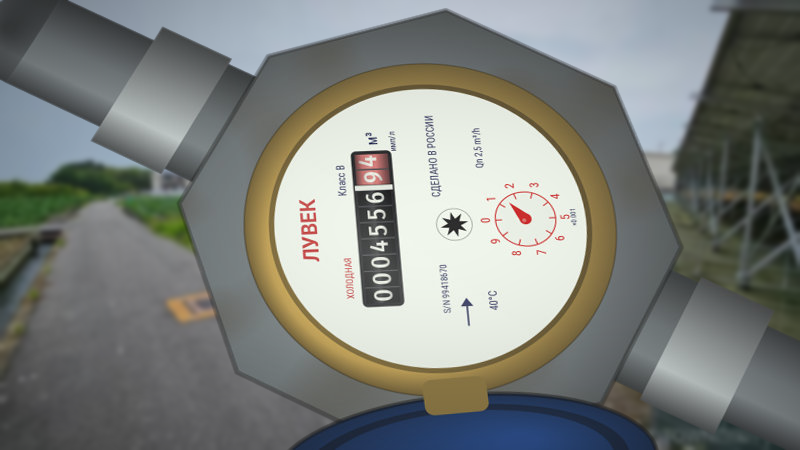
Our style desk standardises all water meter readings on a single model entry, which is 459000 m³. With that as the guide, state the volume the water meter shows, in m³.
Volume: 4556.941 m³
